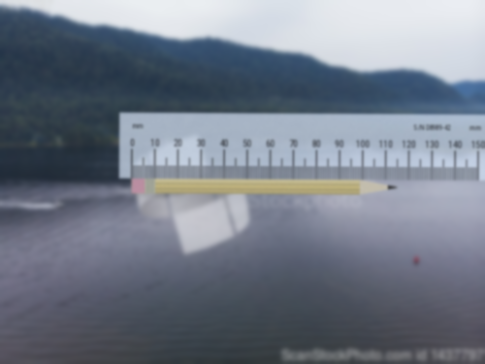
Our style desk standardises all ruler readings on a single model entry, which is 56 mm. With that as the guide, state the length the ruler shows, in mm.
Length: 115 mm
